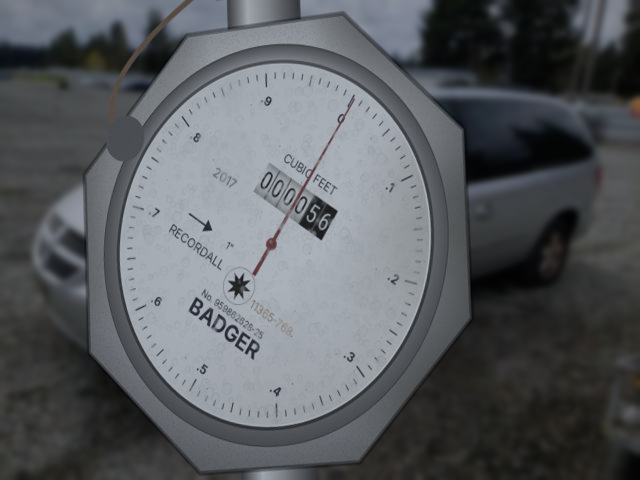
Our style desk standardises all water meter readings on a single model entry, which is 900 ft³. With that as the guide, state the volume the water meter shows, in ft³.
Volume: 56.00 ft³
